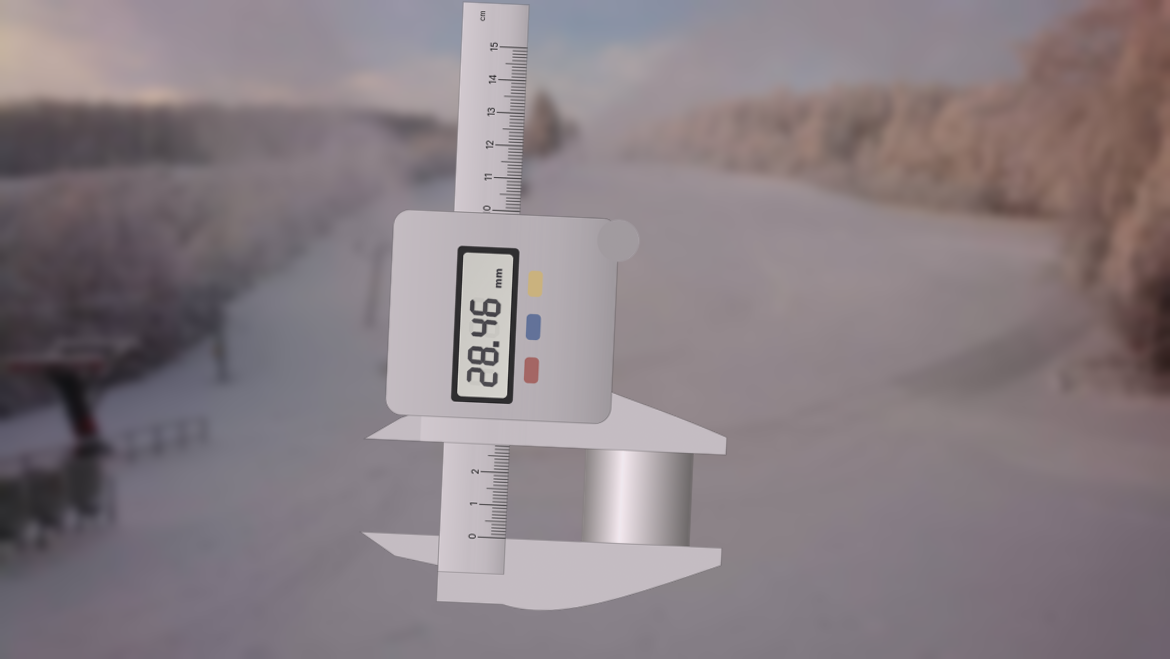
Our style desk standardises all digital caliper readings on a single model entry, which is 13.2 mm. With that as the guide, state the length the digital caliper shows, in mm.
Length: 28.46 mm
